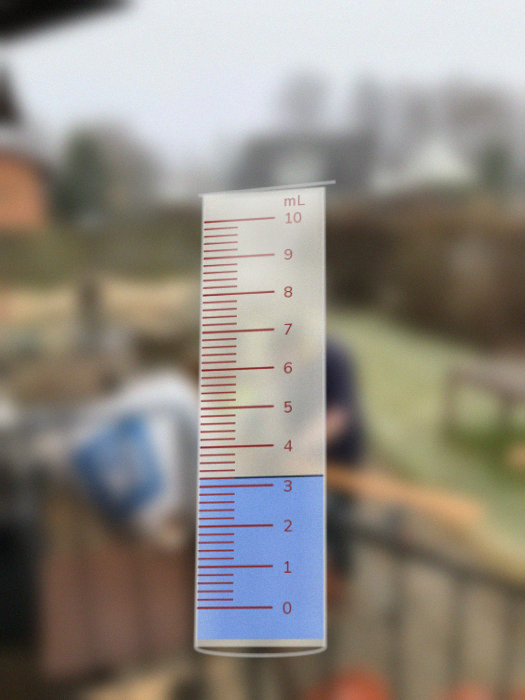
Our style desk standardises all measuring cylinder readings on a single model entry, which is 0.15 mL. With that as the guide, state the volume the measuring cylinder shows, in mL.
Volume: 3.2 mL
